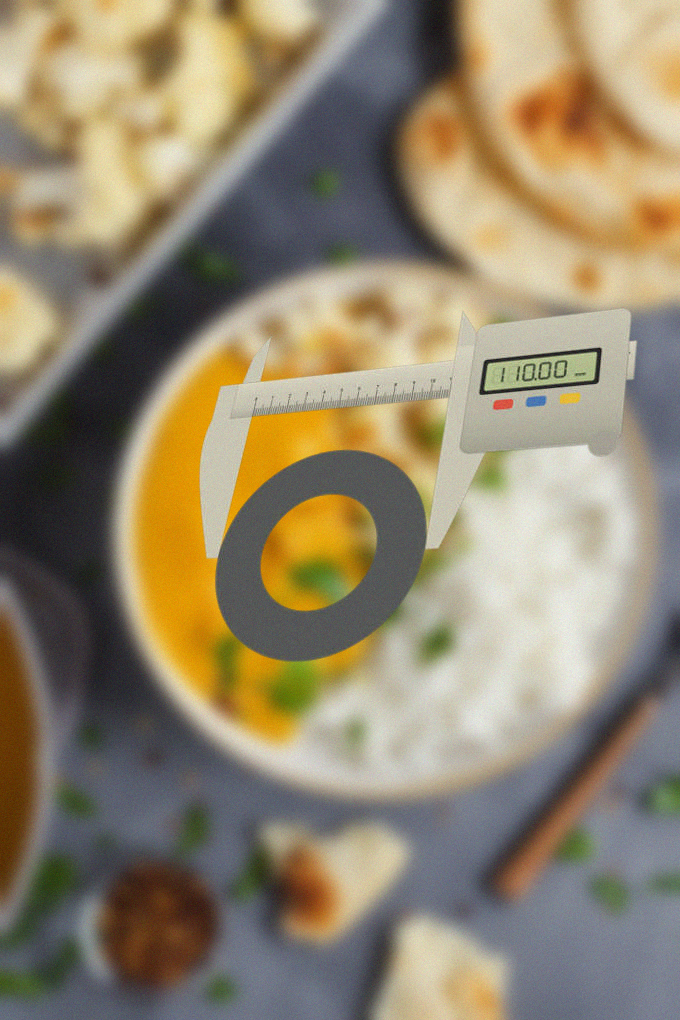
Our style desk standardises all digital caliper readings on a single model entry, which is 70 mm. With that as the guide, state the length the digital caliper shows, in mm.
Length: 110.00 mm
